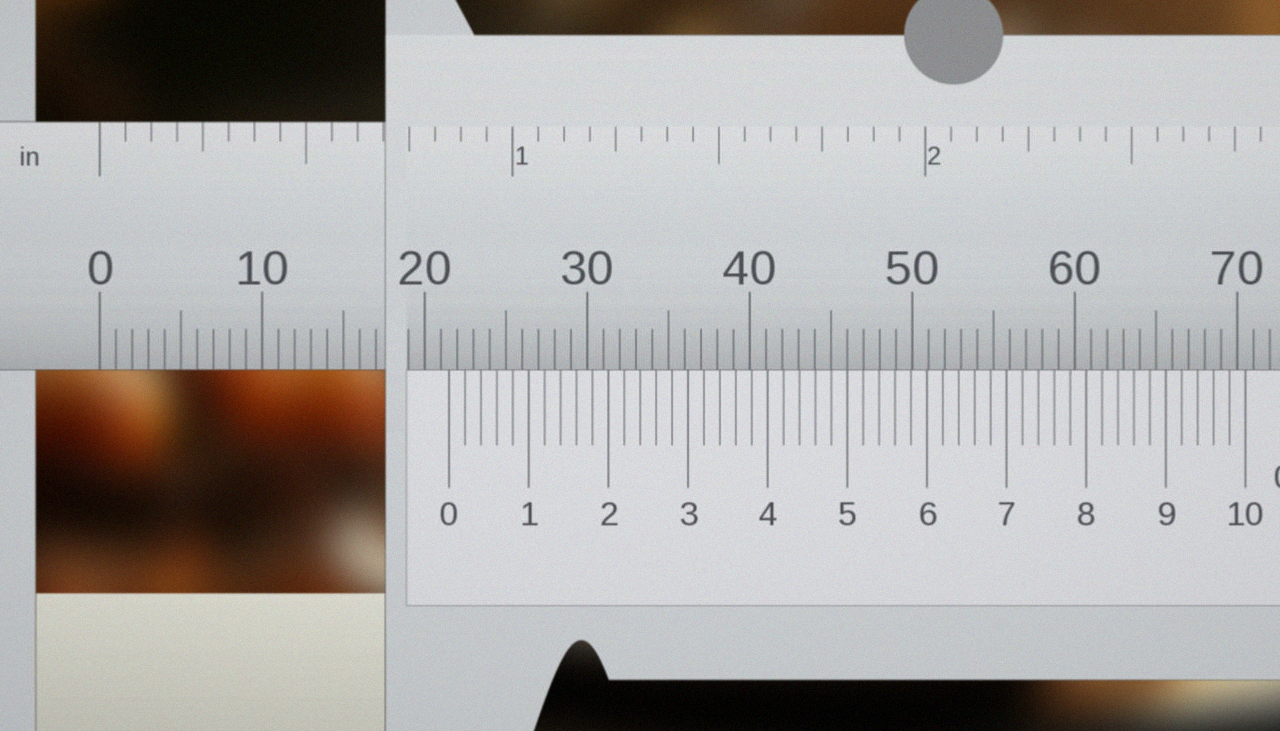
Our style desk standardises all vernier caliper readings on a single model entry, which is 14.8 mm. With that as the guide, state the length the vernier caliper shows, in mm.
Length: 21.5 mm
